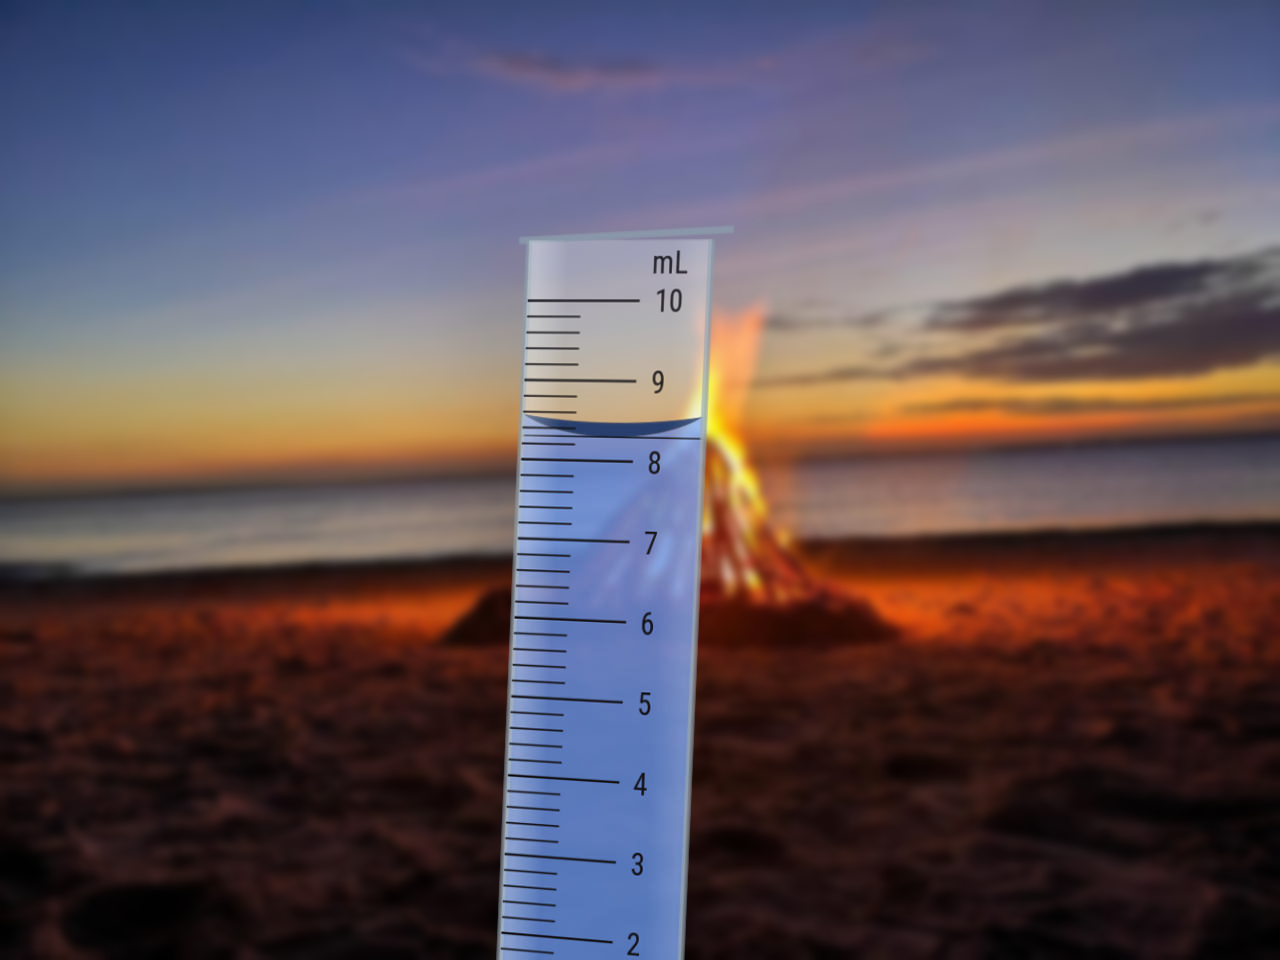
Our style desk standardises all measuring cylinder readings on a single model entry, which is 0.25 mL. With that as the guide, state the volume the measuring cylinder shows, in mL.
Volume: 8.3 mL
